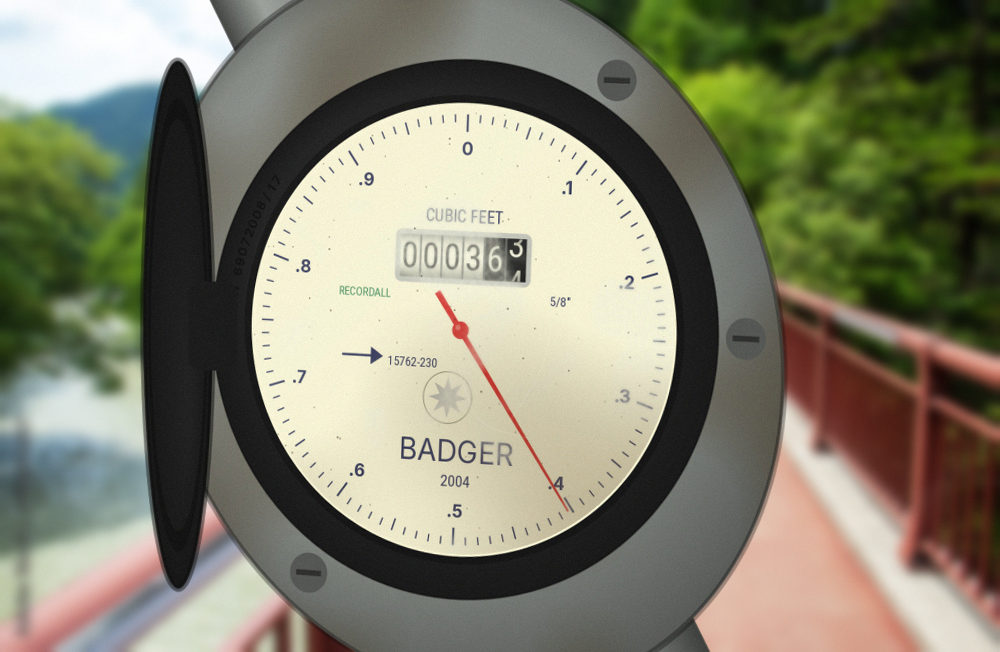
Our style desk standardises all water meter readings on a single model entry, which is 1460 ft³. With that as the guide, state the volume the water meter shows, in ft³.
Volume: 363.40 ft³
